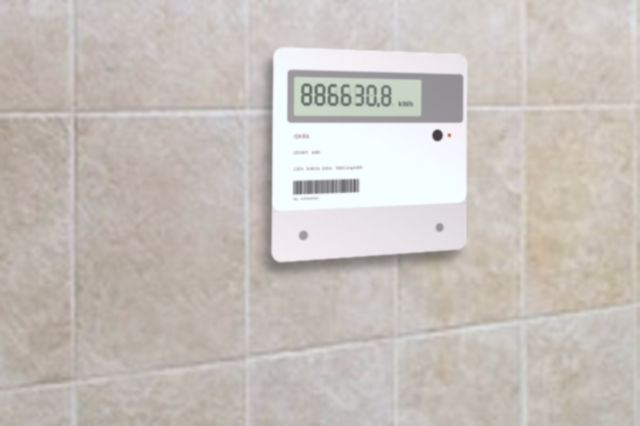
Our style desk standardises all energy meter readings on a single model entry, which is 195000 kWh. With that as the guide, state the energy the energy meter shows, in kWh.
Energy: 886630.8 kWh
